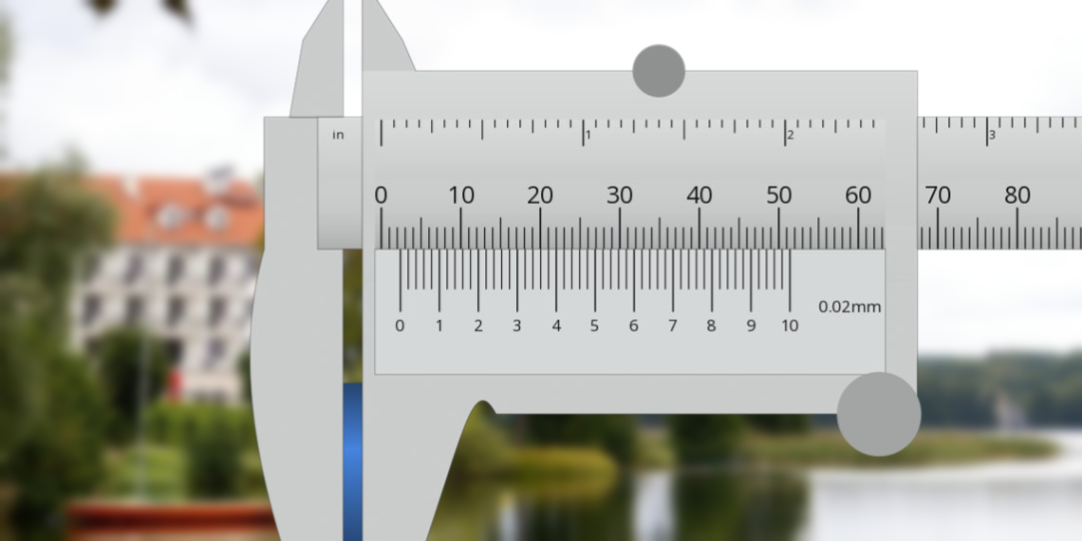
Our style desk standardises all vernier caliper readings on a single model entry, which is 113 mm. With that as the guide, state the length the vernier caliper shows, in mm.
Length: 2.4 mm
